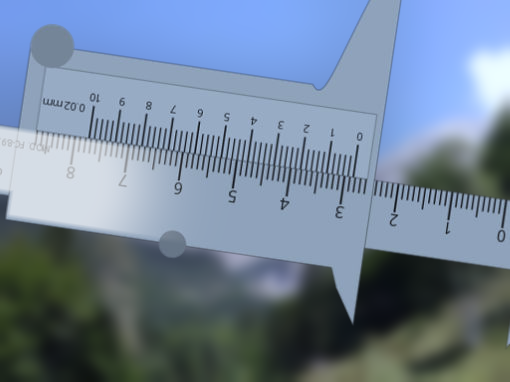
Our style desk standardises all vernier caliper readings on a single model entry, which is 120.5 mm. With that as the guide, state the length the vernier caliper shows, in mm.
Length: 28.4 mm
